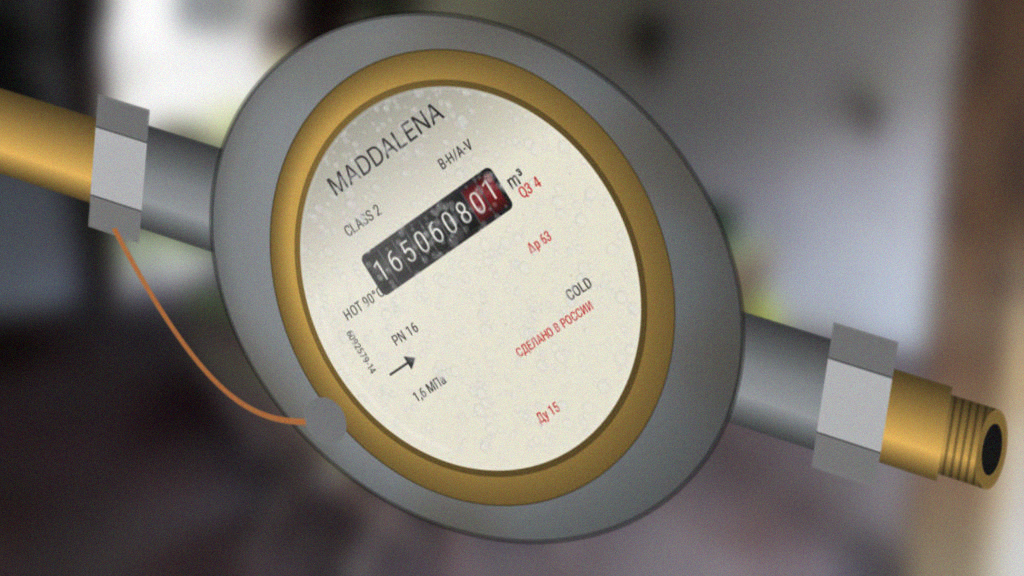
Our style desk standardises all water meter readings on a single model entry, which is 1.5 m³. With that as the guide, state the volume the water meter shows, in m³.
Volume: 1650608.01 m³
